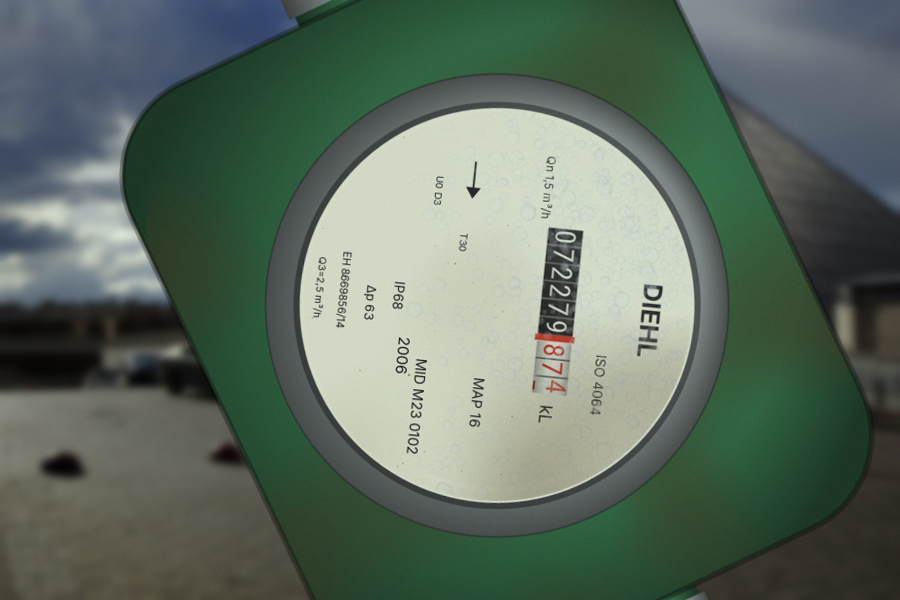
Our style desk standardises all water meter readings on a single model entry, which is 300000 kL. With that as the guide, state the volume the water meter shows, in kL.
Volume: 72279.874 kL
